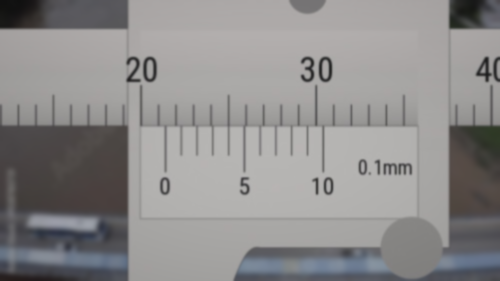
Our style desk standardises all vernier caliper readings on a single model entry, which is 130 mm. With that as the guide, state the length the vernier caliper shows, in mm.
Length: 21.4 mm
